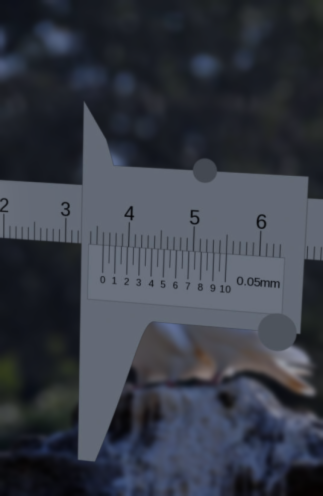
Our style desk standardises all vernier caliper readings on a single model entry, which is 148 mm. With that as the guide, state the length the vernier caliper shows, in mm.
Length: 36.0 mm
